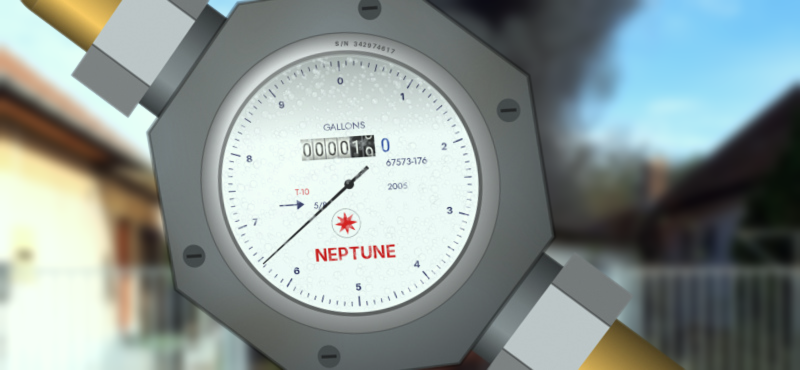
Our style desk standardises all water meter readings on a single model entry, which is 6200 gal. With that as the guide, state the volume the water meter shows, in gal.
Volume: 186.4 gal
